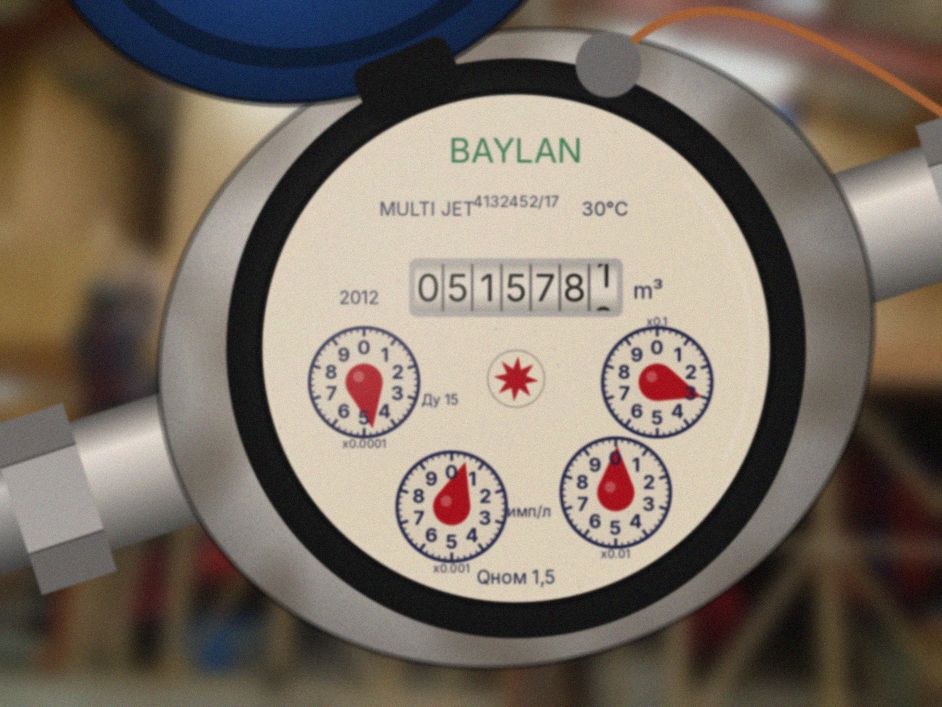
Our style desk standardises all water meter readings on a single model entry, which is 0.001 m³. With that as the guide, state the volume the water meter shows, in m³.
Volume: 515781.3004 m³
